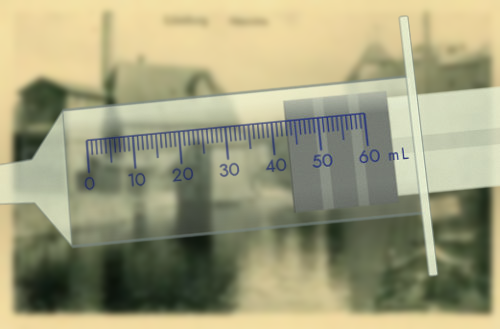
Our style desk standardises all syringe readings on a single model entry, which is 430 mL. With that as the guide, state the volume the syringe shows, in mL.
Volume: 43 mL
